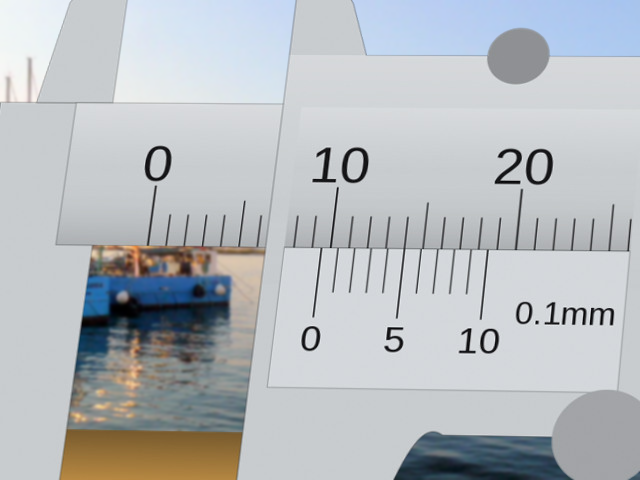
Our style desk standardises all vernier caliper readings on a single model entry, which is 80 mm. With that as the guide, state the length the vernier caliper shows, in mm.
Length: 9.5 mm
